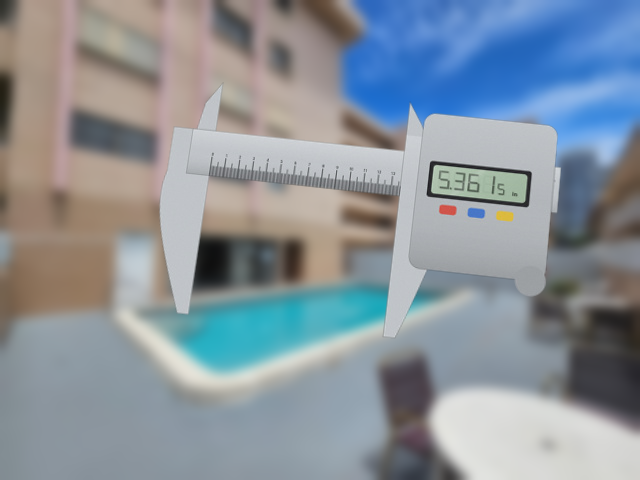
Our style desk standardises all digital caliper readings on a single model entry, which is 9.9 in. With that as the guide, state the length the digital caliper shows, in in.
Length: 5.3615 in
